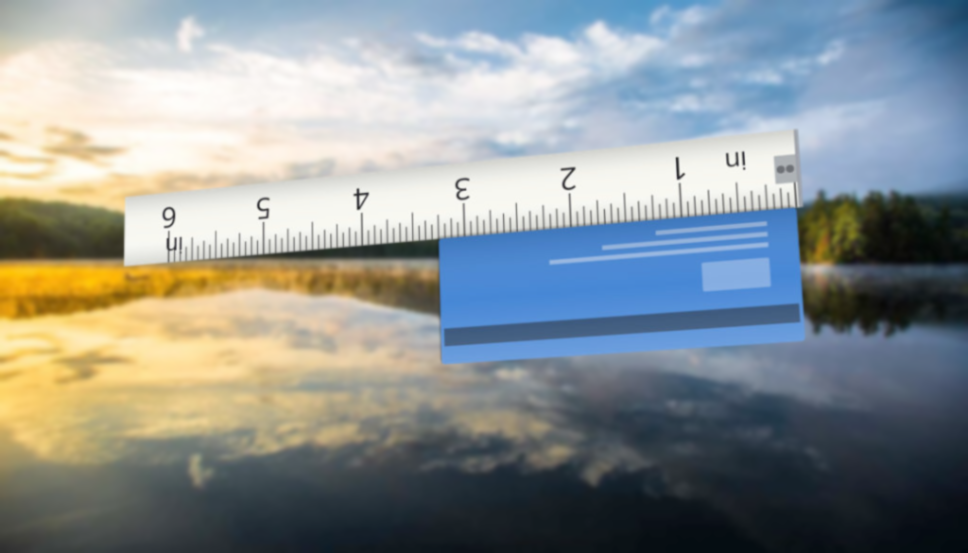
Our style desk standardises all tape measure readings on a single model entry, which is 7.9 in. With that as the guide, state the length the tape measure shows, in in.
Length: 3.25 in
